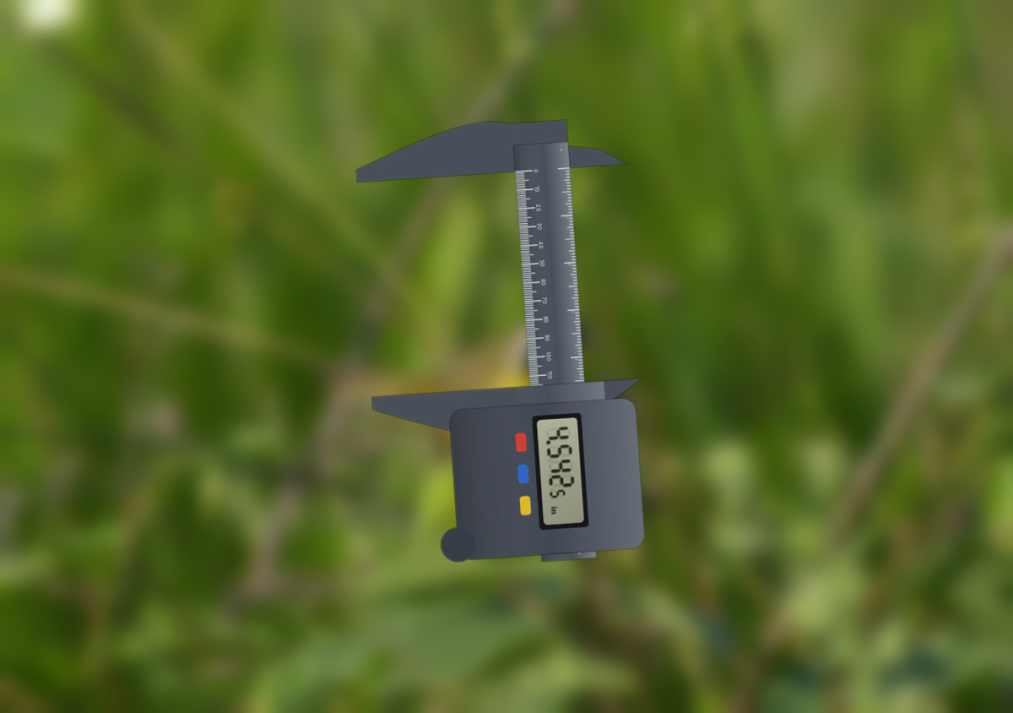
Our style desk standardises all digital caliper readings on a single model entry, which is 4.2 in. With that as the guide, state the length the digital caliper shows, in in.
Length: 4.5425 in
